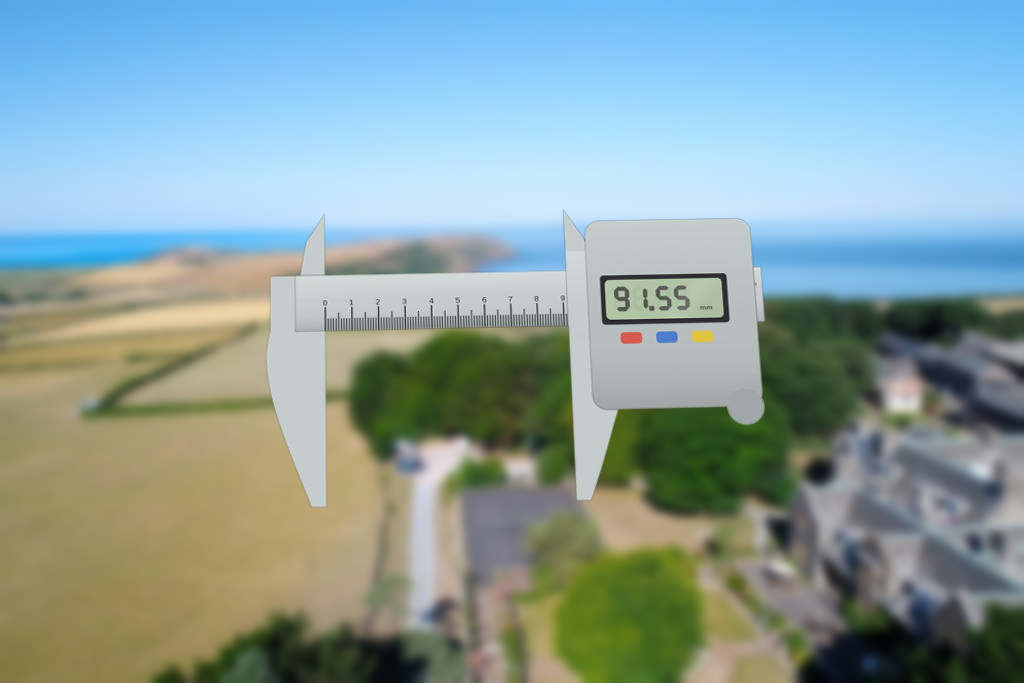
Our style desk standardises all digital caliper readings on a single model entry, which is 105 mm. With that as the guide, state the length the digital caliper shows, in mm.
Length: 91.55 mm
